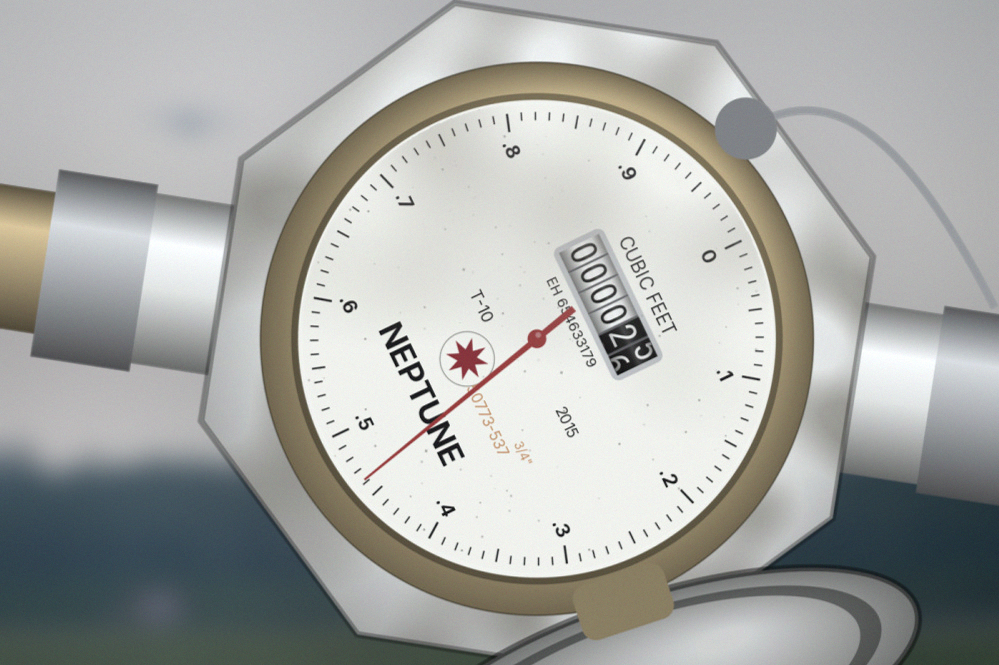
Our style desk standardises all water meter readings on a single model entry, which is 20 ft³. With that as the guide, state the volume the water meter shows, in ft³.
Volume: 25.46 ft³
